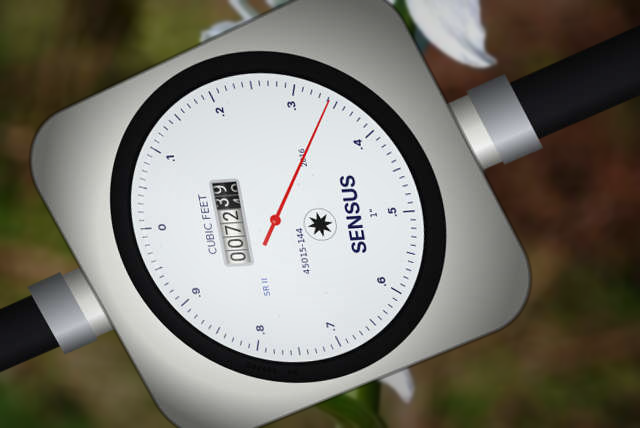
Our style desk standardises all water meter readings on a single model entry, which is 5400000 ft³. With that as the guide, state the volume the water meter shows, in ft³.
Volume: 7239.34 ft³
